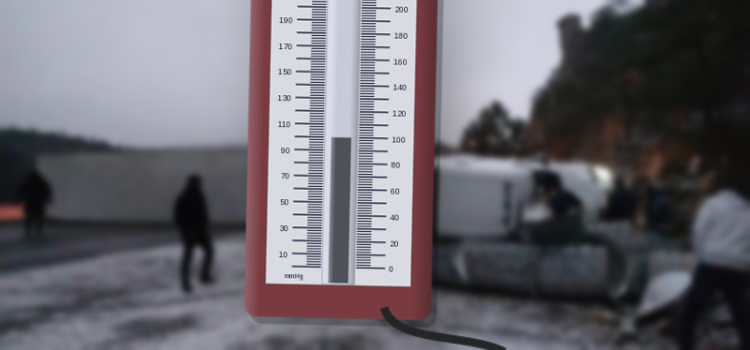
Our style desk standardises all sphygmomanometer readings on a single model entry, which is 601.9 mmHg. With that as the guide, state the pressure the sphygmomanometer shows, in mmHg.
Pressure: 100 mmHg
